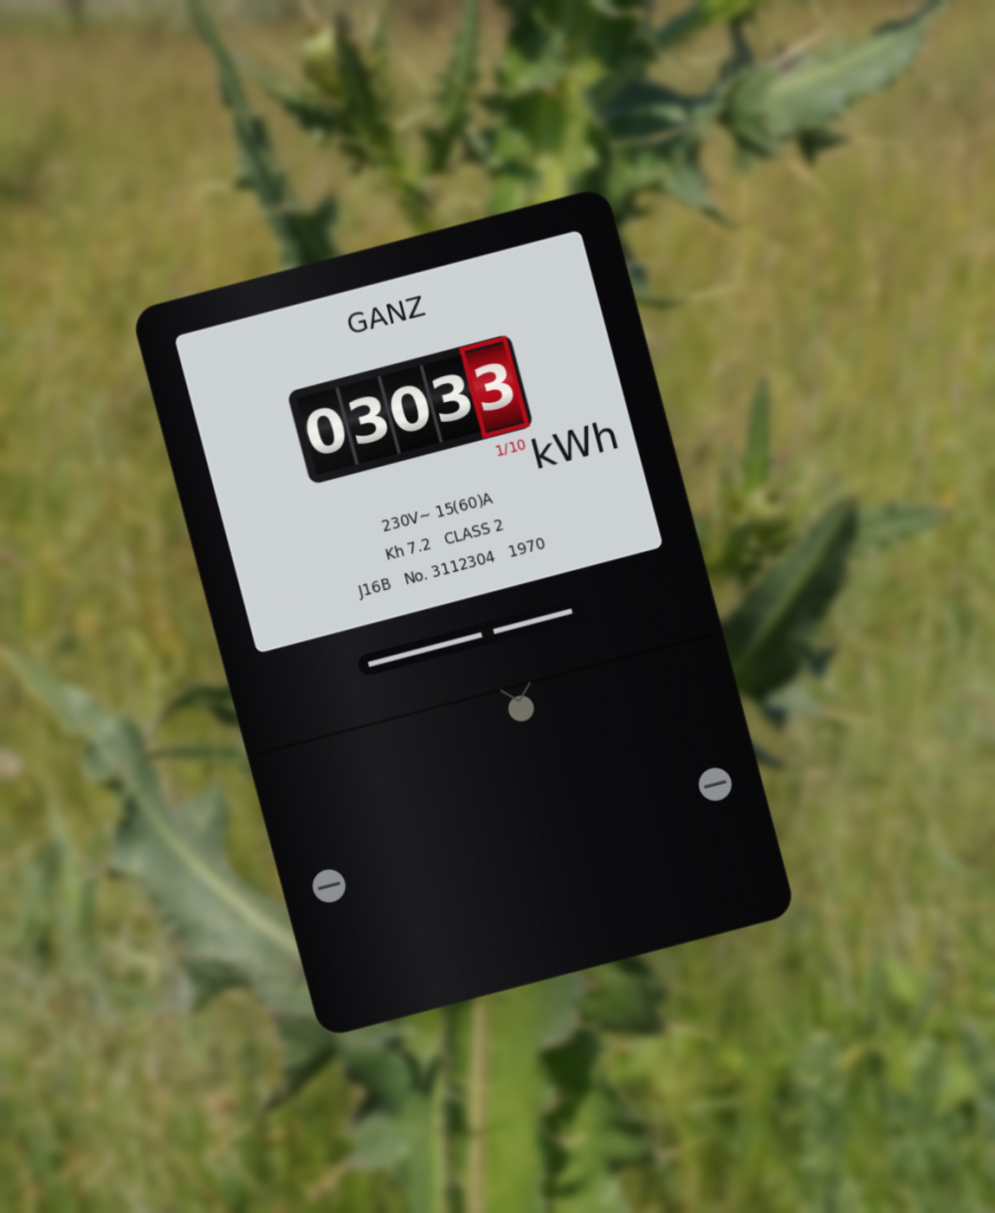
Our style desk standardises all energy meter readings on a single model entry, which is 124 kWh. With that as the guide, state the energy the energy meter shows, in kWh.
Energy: 303.3 kWh
